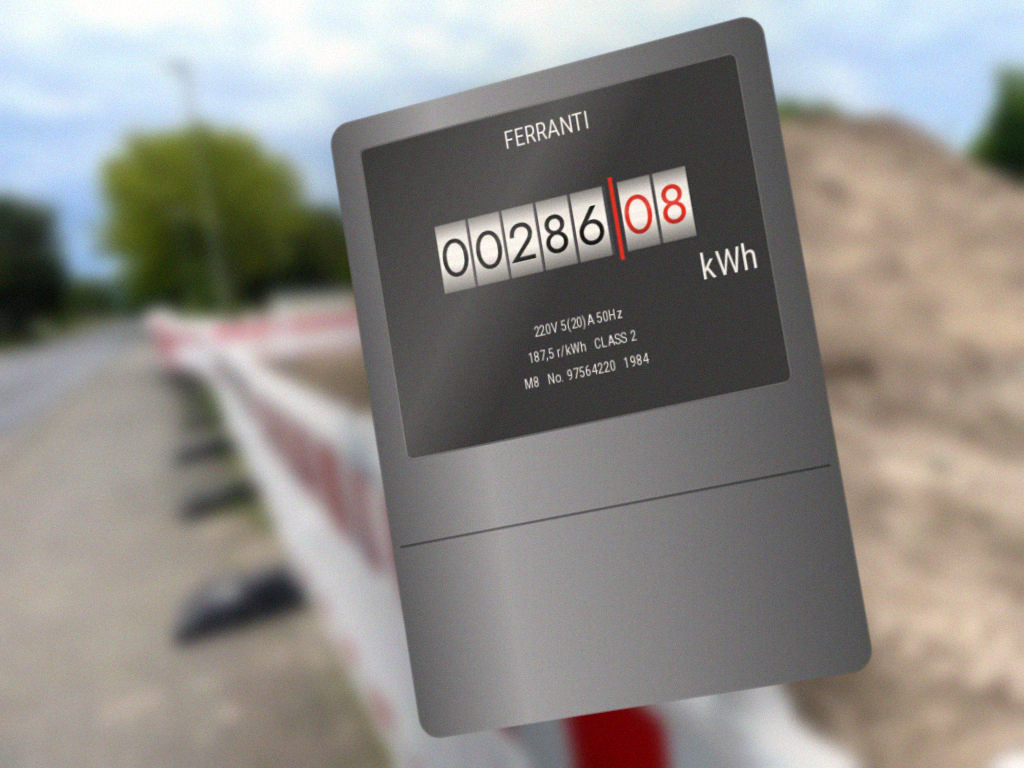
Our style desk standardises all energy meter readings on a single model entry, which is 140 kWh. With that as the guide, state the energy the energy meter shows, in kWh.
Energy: 286.08 kWh
